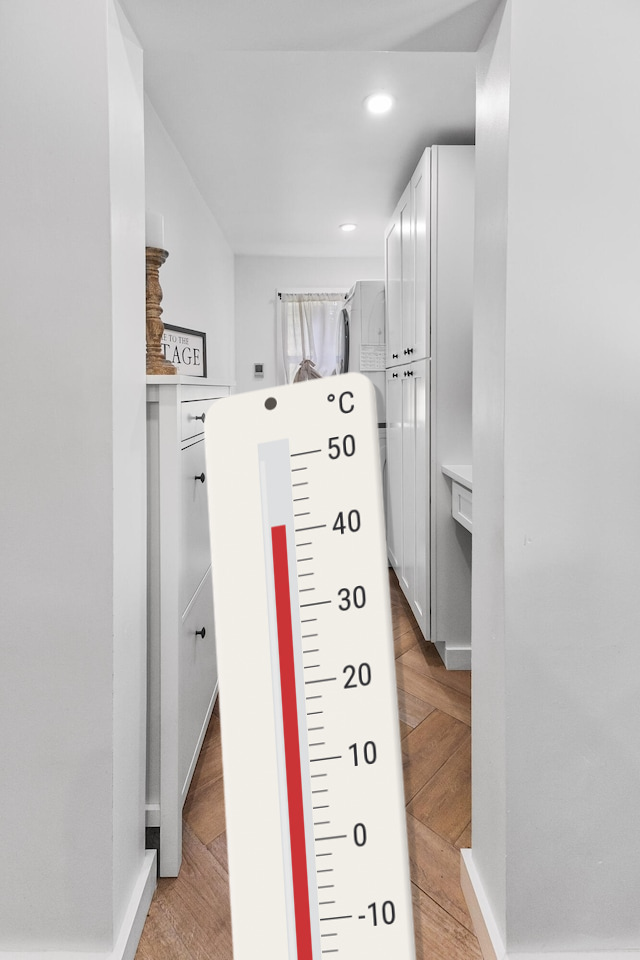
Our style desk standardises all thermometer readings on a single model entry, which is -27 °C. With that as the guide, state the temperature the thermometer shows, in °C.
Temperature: 41 °C
